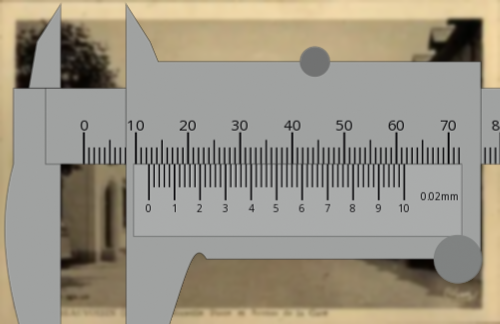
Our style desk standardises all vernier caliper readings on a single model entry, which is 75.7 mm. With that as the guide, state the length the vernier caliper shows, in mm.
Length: 12.5 mm
